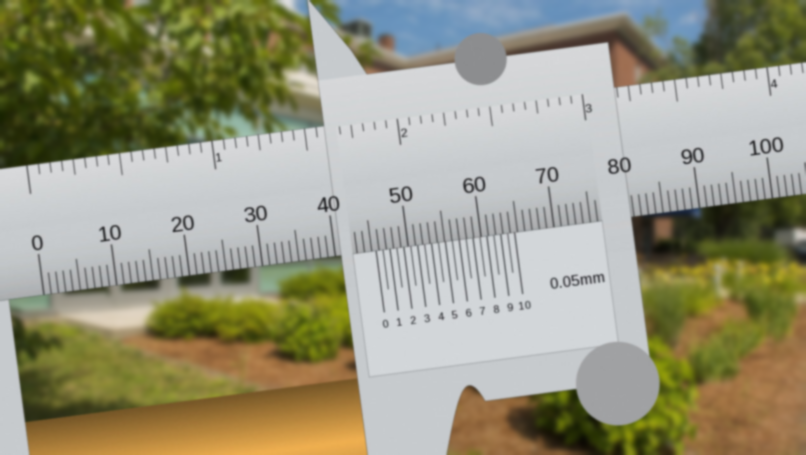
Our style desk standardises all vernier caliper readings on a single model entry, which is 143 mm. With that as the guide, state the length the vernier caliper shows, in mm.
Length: 45.6 mm
